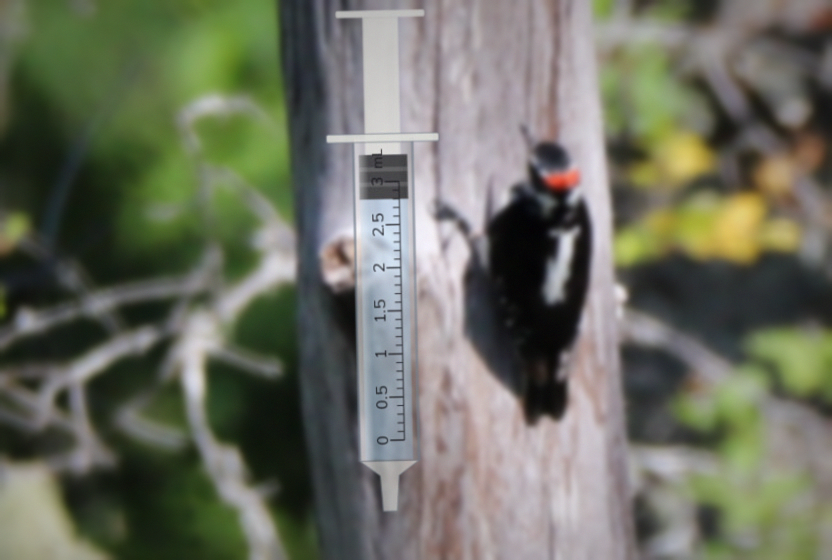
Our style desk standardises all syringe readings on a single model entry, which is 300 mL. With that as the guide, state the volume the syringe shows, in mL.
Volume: 2.8 mL
